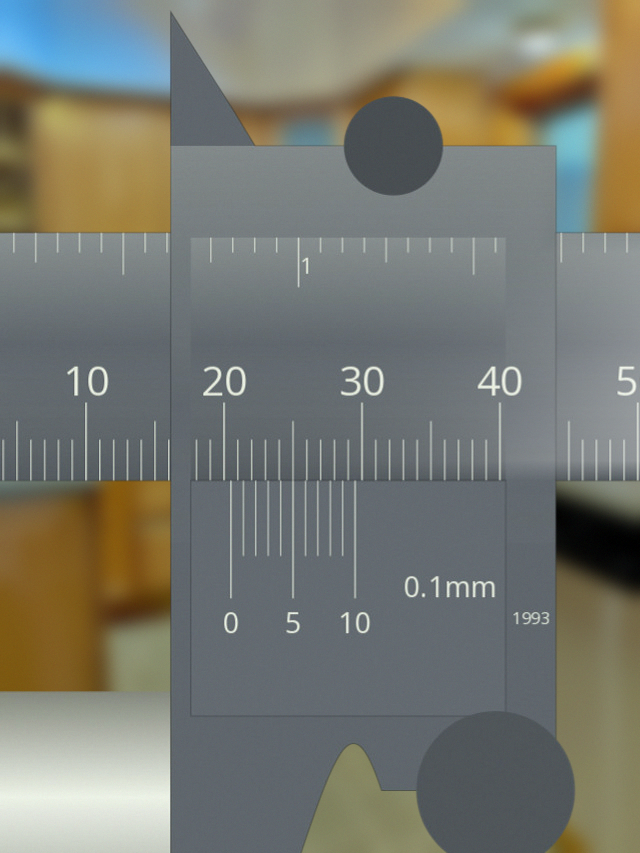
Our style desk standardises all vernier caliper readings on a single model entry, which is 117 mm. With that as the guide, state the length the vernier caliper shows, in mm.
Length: 20.5 mm
